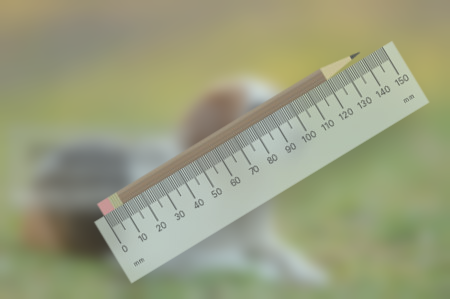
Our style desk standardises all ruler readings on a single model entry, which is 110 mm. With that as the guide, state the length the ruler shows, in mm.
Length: 140 mm
